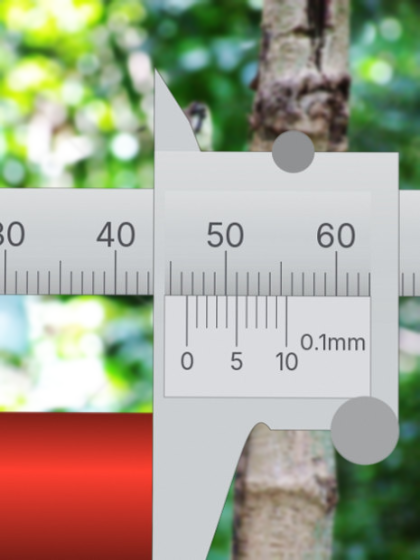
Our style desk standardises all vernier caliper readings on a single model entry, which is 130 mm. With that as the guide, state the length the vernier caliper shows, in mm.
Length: 46.5 mm
